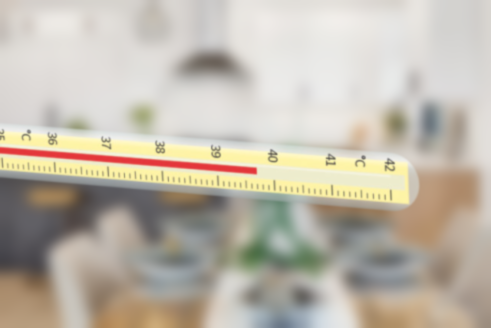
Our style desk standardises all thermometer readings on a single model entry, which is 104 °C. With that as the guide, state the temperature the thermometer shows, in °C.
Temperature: 39.7 °C
